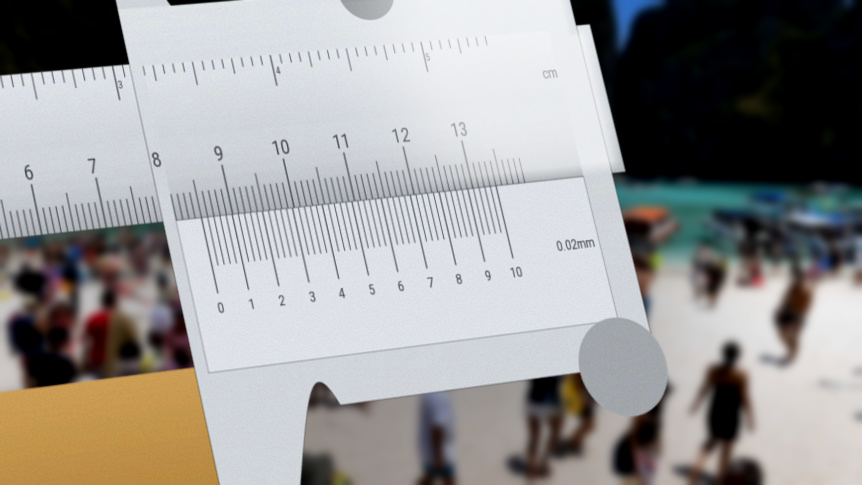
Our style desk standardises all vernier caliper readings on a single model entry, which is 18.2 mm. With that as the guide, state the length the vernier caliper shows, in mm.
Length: 85.0 mm
